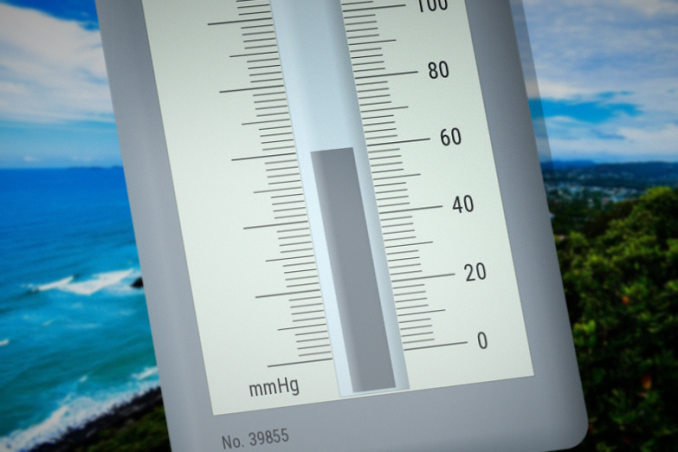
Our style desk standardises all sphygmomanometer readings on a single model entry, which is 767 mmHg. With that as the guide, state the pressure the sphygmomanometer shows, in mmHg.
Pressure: 60 mmHg
